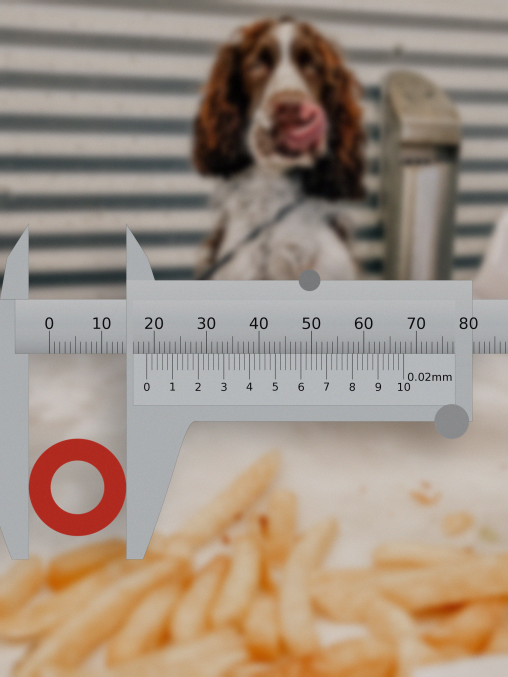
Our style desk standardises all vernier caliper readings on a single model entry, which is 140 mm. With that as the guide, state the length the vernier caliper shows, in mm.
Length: 18.6 mm
